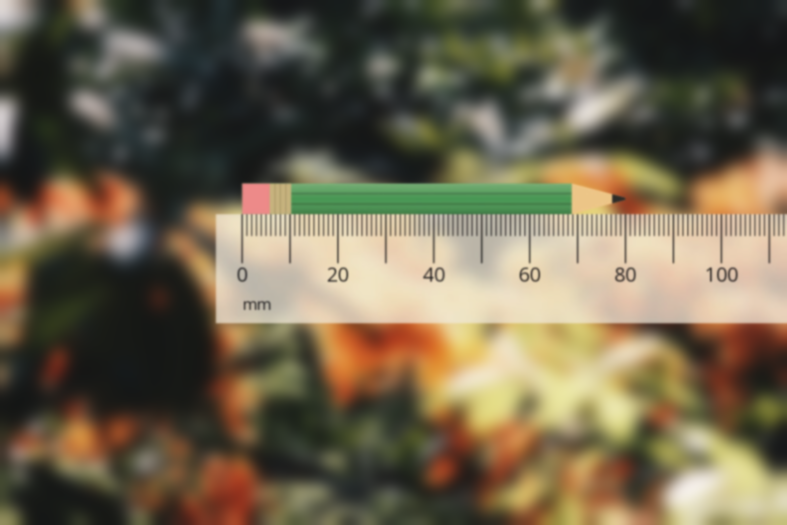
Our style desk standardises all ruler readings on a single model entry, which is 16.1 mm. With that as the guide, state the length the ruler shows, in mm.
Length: 80 mm
